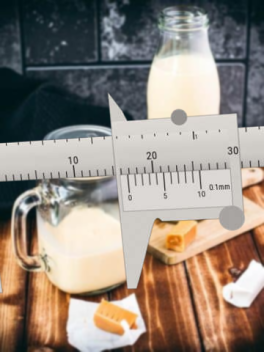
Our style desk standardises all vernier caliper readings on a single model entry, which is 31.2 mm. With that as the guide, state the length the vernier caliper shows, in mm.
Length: 16.8 mm
